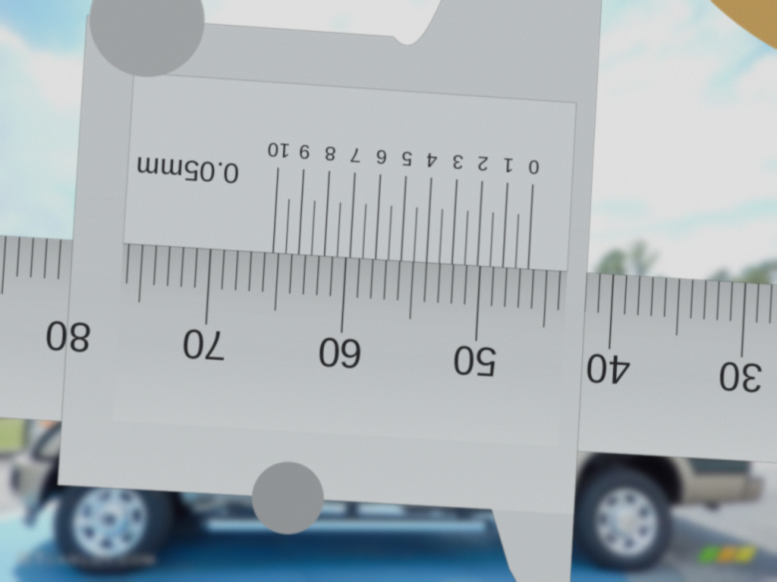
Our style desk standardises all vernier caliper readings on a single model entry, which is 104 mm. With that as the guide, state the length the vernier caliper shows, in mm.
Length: 46.4 mm
